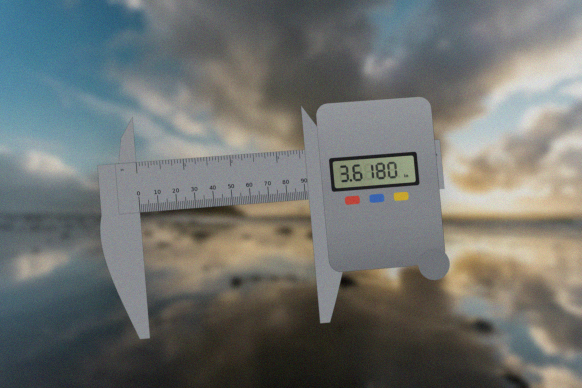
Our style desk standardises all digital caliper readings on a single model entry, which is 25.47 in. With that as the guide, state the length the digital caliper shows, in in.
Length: 3.6180 in
